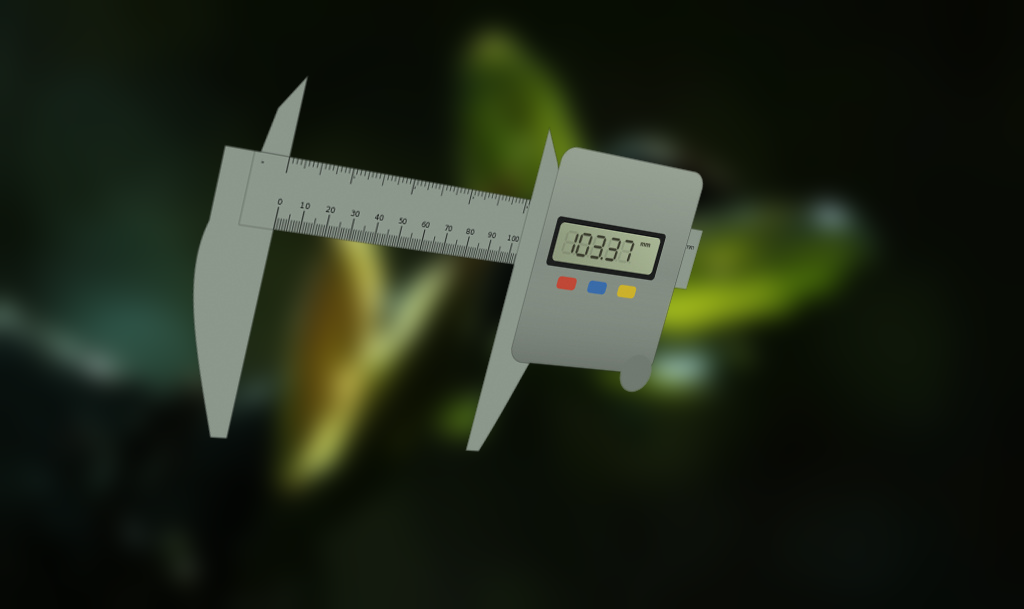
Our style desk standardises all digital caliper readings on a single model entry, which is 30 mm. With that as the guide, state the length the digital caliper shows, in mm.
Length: 103.37 mm
